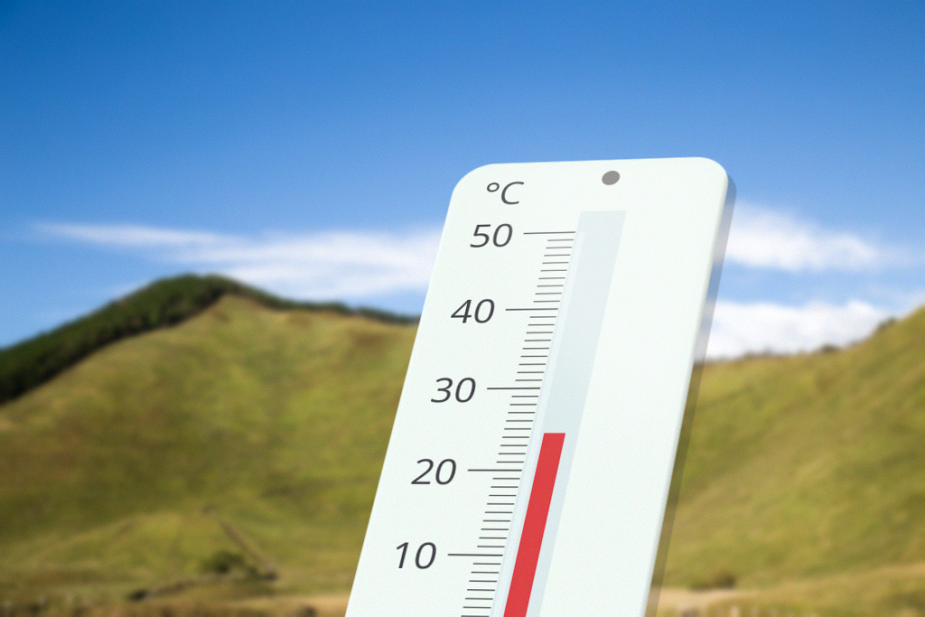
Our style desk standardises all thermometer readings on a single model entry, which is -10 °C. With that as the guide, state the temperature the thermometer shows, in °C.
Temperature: 24.5 °C
